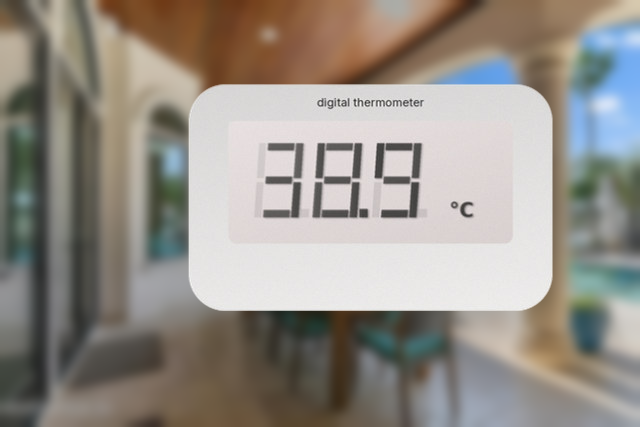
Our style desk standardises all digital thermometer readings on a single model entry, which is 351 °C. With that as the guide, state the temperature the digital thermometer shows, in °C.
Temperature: 38.9 °C
